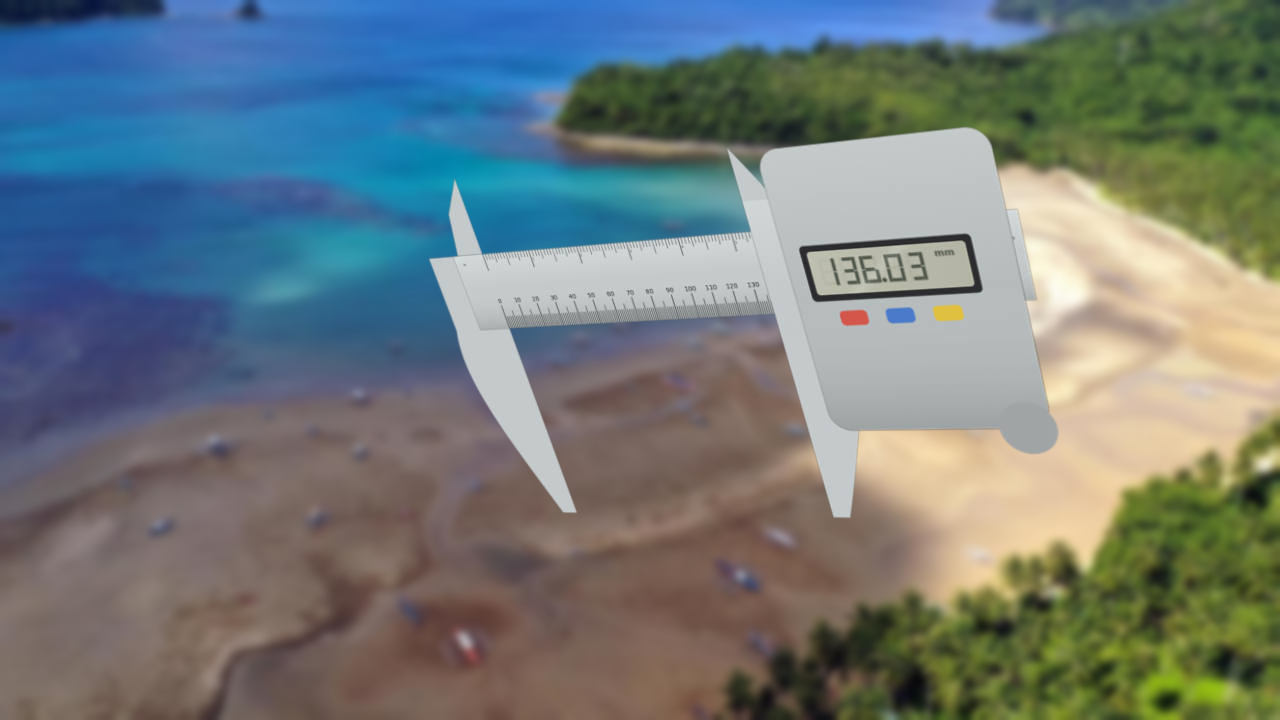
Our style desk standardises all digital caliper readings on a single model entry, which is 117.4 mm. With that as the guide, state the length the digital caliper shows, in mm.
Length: 136.03 mm
